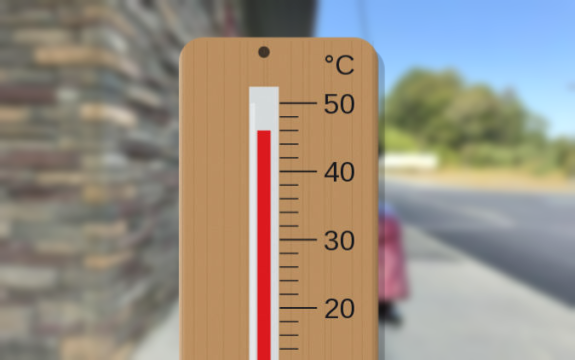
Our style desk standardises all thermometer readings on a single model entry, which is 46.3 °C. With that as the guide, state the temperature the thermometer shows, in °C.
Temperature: 46 °C
